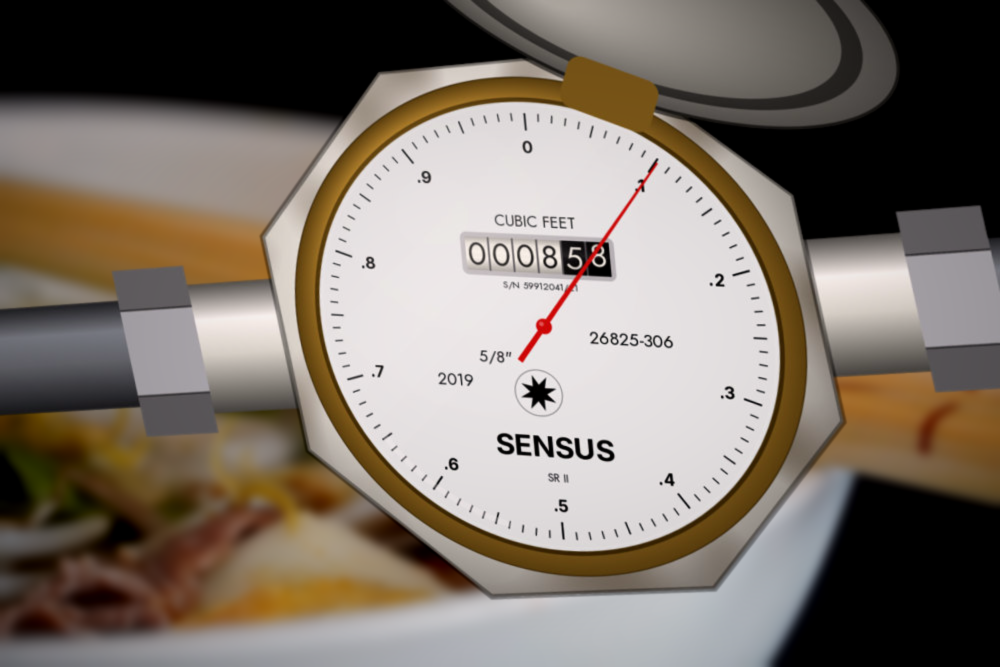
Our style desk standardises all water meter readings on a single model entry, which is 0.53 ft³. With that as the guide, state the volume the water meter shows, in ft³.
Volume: 858.10 ft³
